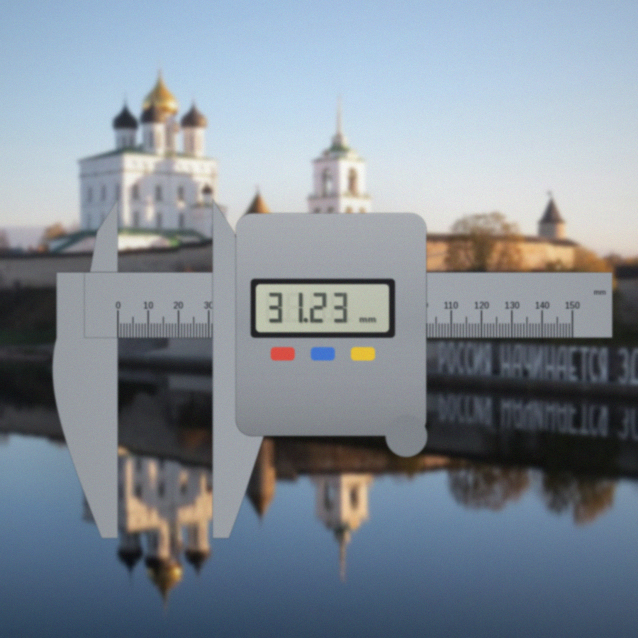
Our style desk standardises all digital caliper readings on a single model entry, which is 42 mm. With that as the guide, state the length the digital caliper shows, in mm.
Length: 31.23 mm
